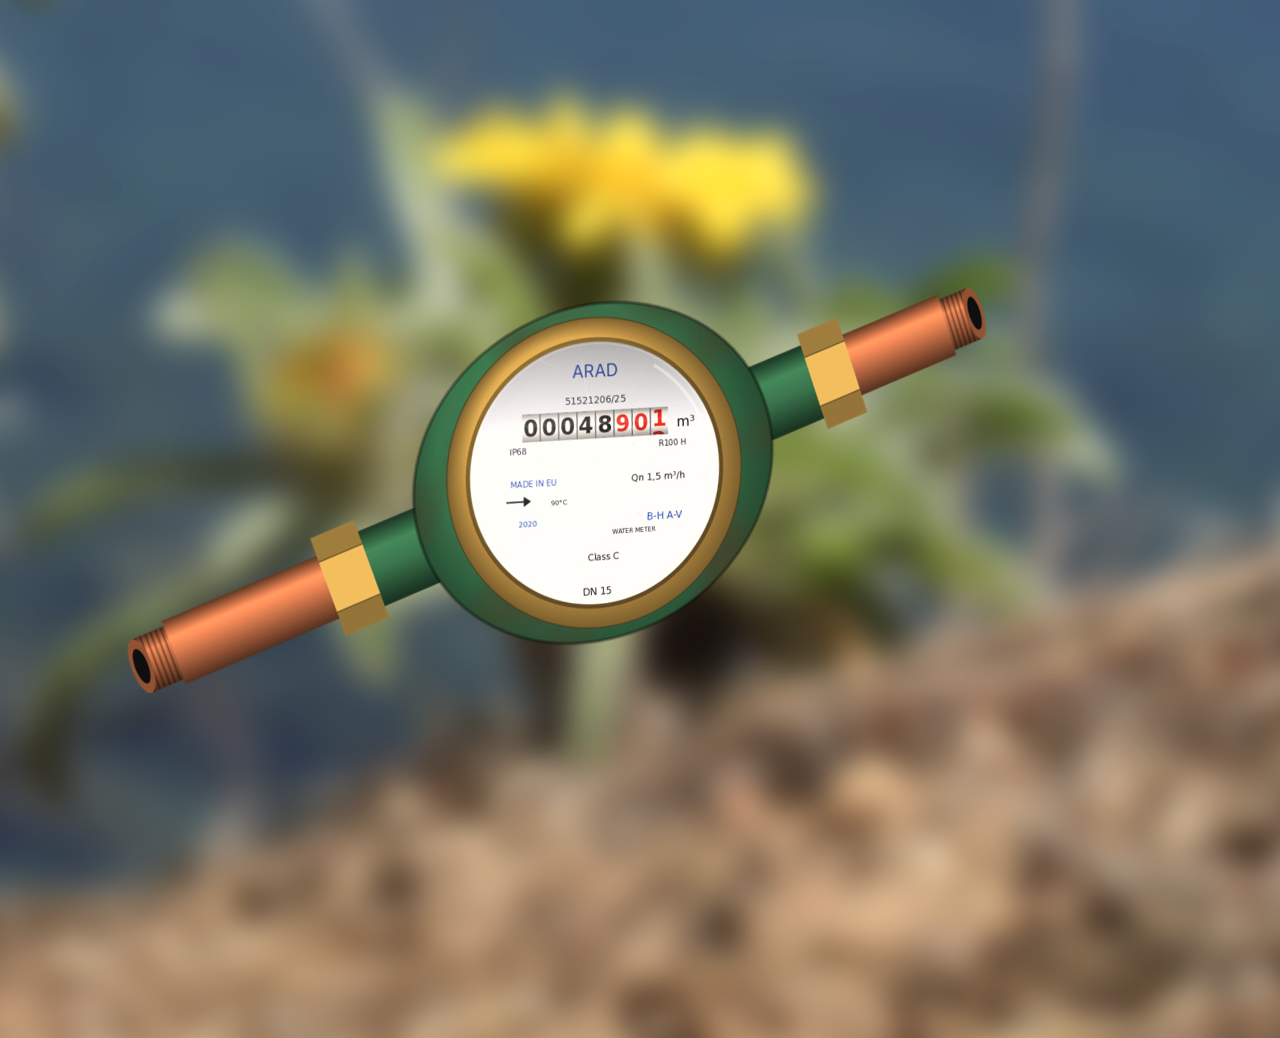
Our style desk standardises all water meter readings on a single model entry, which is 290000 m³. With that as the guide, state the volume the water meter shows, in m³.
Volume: 48.901 m³
